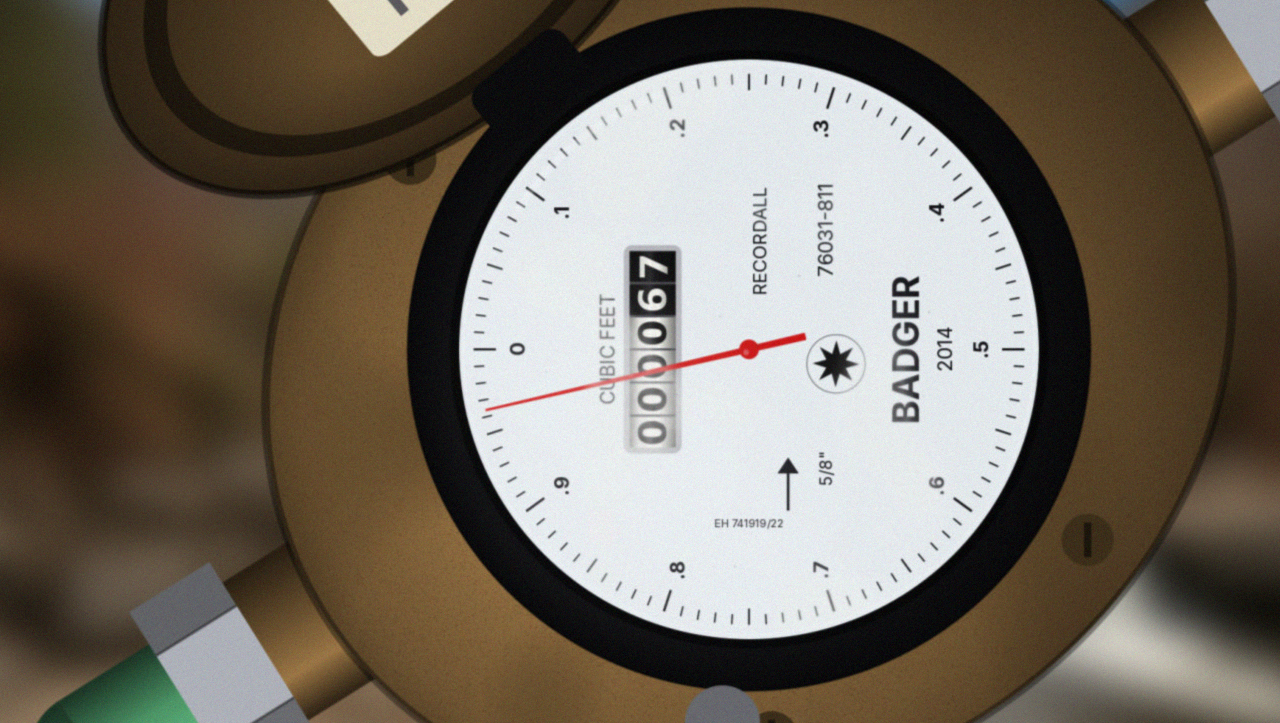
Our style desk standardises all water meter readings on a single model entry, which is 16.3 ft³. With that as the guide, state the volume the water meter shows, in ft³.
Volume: 66.96 ft³
